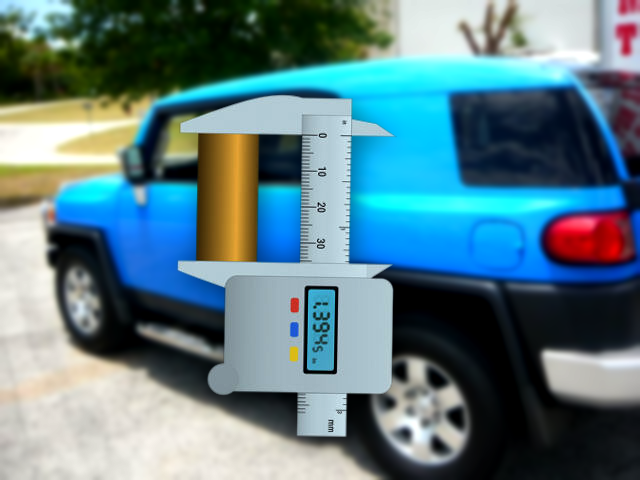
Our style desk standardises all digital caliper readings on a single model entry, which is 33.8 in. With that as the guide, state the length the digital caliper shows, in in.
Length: 1.3945 in
